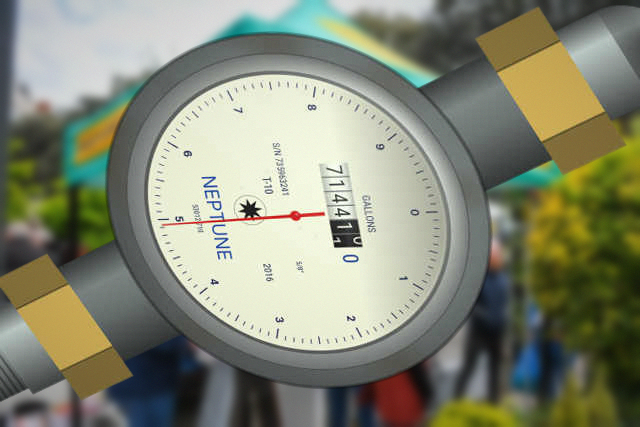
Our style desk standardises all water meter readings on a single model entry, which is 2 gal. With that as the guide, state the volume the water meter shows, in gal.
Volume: 7144104.9 gal
